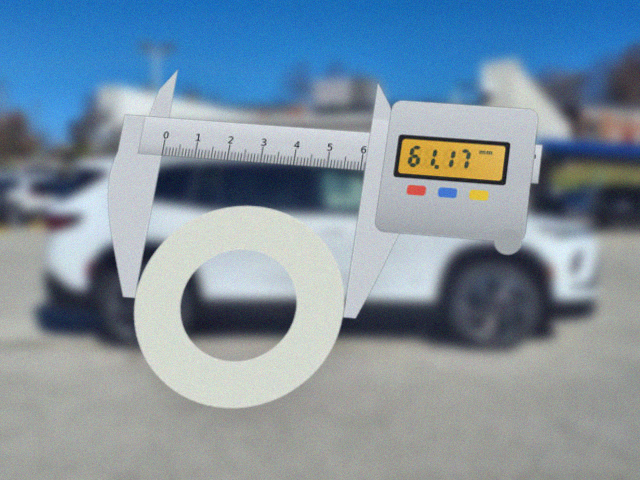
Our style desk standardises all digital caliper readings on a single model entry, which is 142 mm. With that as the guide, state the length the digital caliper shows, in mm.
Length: 61.17 mm
